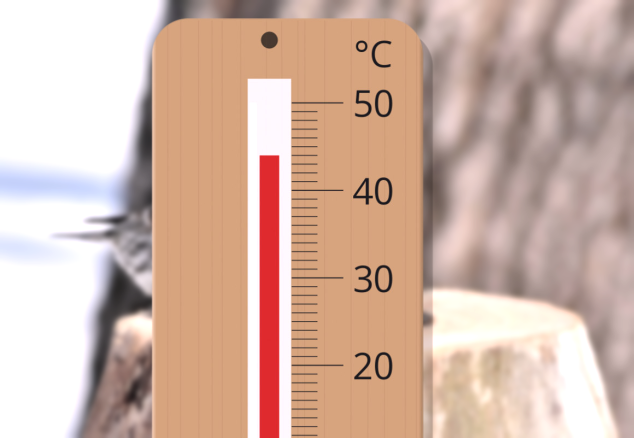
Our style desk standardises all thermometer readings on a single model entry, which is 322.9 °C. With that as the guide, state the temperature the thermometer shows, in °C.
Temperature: 44 °C
